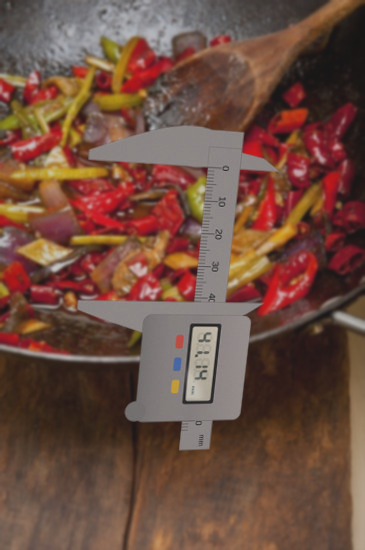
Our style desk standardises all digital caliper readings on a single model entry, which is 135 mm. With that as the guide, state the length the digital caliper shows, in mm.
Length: 41.14 mm
